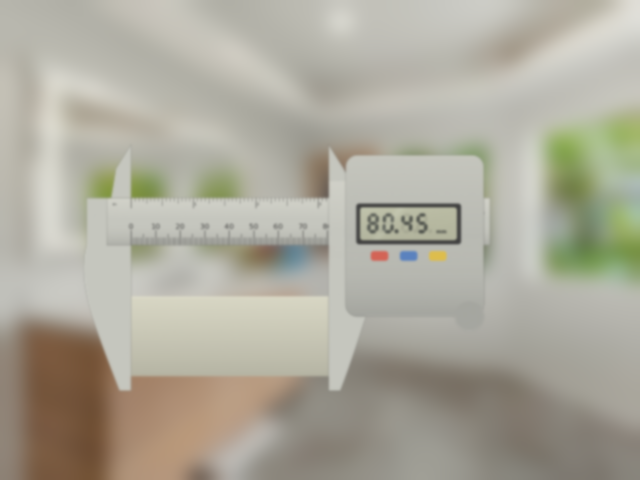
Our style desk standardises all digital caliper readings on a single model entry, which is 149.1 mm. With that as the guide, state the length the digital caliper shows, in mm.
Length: 80.45 mm
